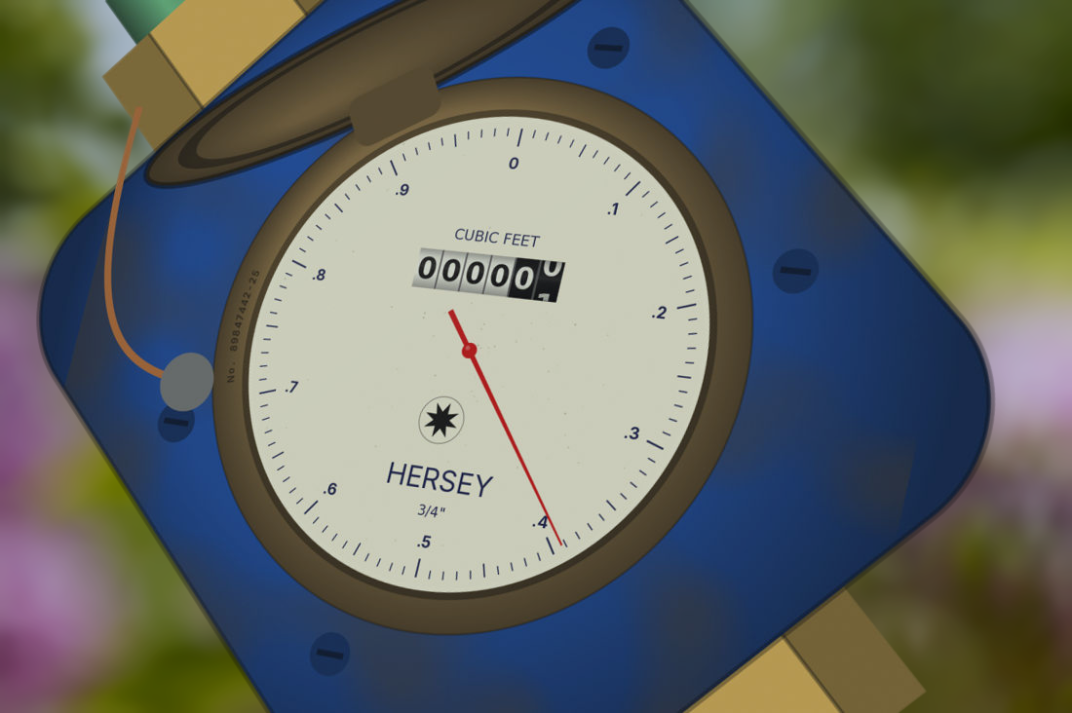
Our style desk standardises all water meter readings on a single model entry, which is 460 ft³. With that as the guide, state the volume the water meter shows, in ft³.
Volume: 0.39 ft³
